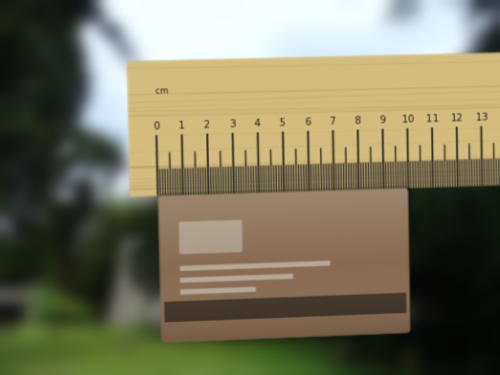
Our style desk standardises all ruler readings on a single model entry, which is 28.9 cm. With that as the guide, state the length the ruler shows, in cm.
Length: 10 cm
